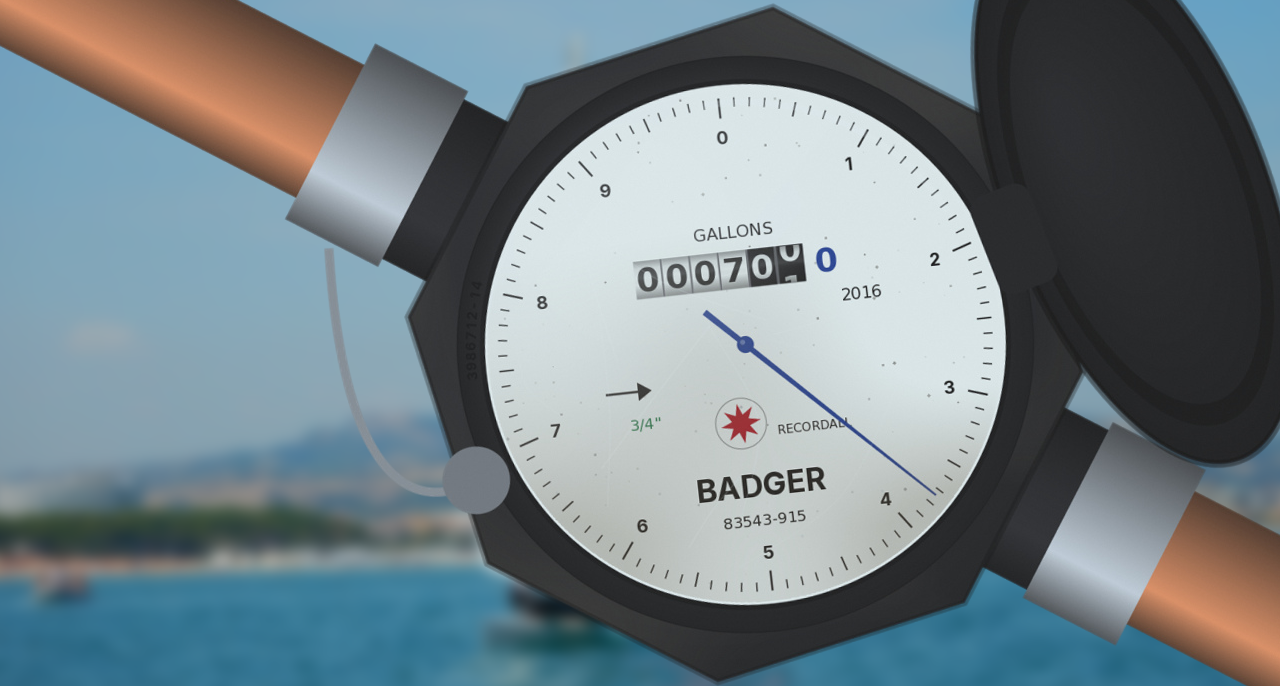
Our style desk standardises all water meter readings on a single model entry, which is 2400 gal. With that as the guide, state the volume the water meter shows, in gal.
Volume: 7003.7 gal
